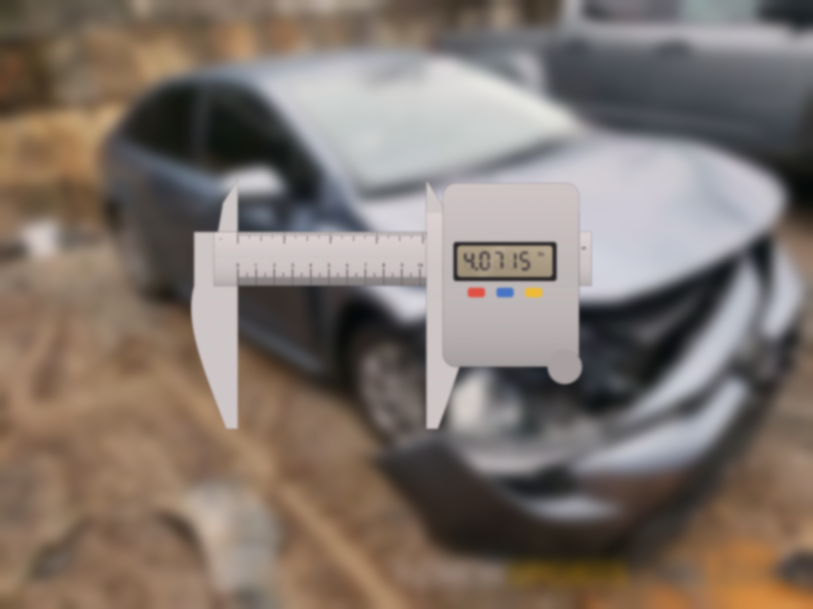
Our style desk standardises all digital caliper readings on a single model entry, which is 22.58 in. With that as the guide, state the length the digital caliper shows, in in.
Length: 4.0715 in
